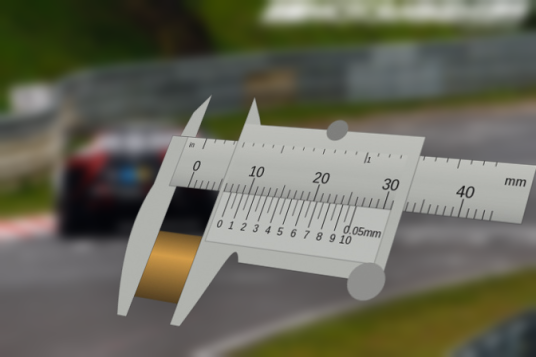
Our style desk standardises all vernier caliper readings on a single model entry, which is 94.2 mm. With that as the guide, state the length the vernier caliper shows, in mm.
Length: 7.2 mm
